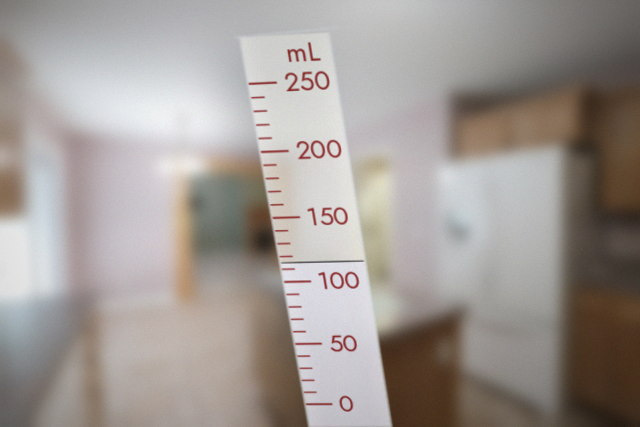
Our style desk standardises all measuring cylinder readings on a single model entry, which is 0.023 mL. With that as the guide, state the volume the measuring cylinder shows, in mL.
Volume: 115 mL
